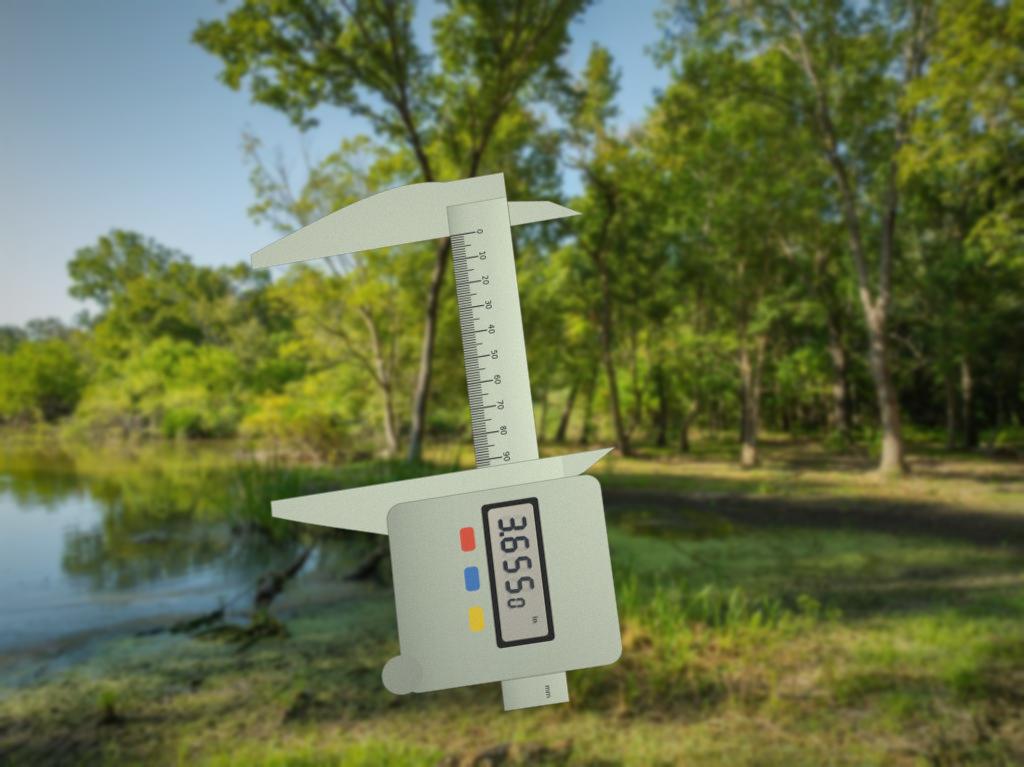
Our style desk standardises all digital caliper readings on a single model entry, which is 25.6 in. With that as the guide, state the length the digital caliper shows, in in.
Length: 3.6550 in
